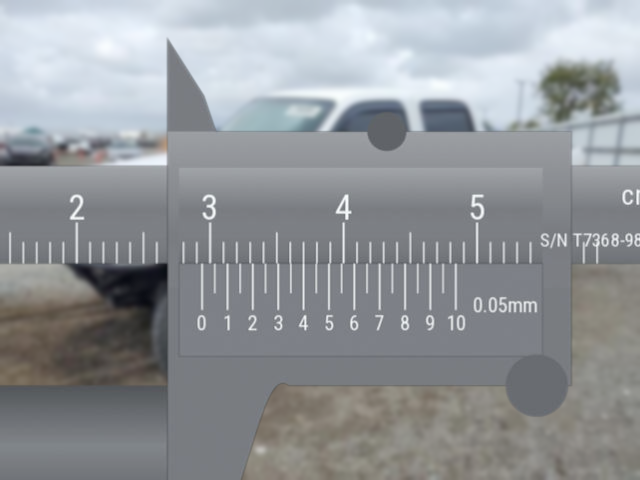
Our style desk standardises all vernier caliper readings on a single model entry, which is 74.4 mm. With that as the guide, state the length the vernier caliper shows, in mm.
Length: 29.4 mm
